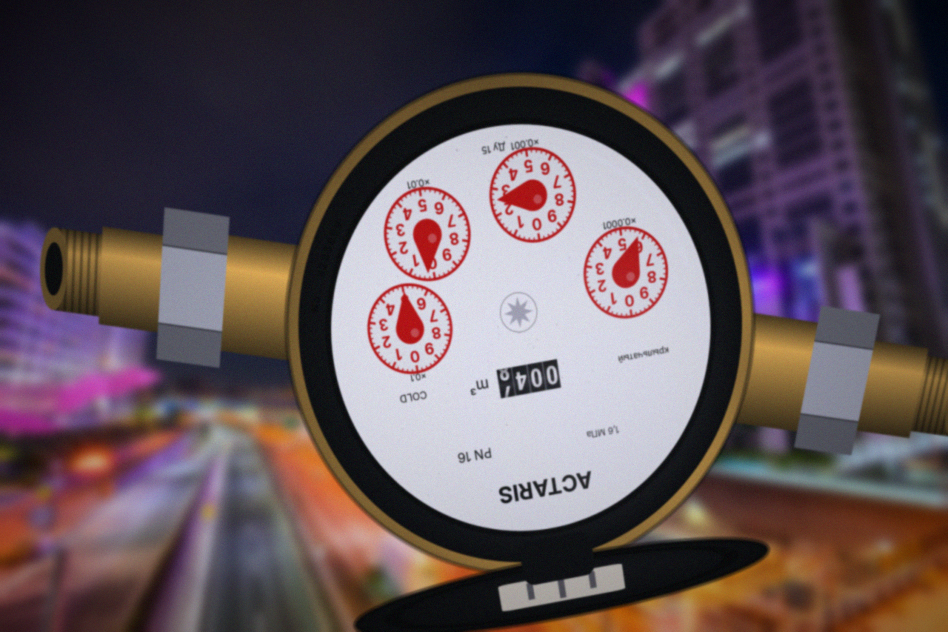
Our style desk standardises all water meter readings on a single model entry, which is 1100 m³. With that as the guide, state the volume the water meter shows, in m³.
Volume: 47.5025 m³
